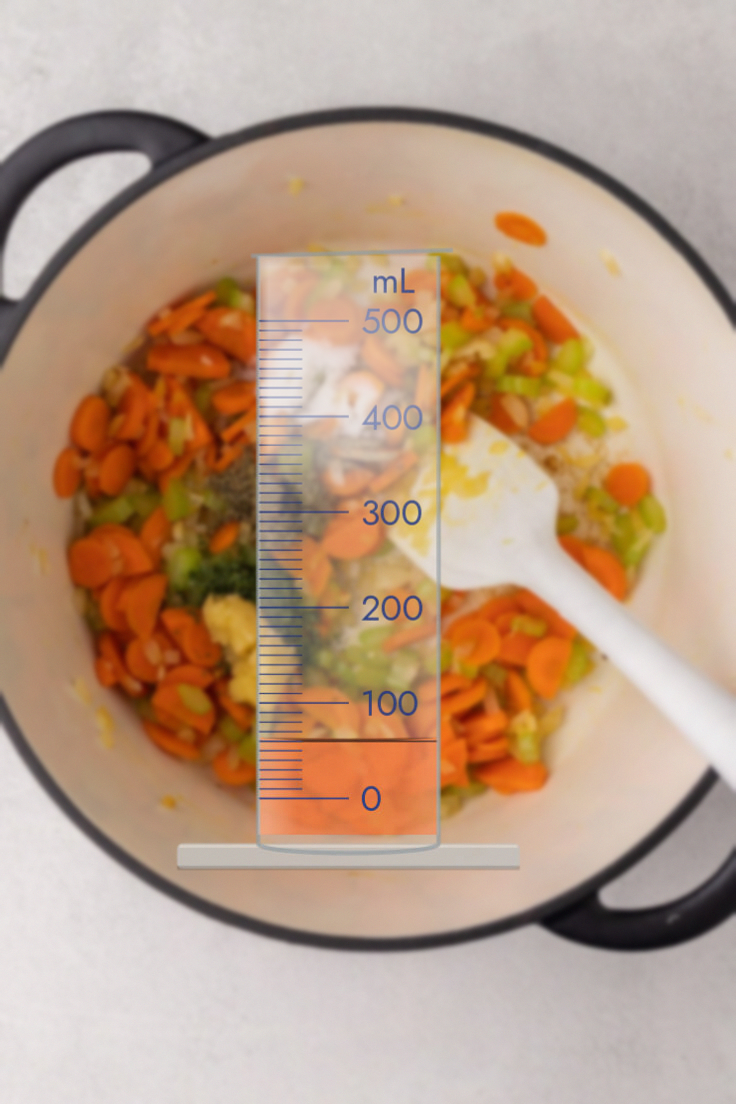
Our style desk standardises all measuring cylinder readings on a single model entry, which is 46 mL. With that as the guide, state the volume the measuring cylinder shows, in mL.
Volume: 60 mL
